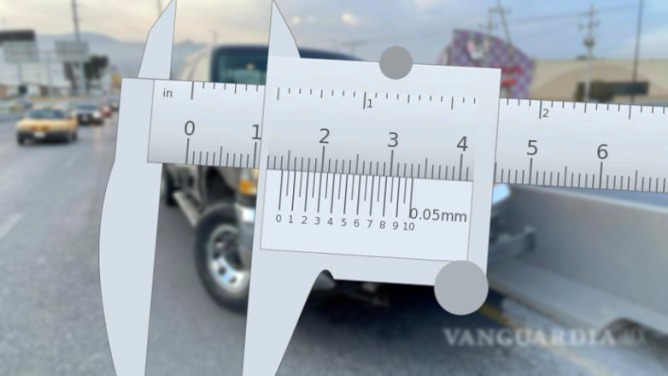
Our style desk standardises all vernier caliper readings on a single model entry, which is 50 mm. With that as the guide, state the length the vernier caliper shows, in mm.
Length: 14.2 mm
